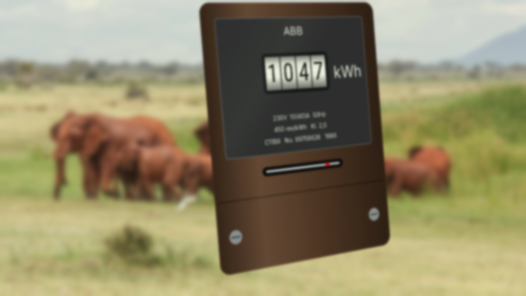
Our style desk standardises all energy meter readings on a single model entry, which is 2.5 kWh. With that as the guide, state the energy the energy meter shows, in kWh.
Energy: 1047 kWh
